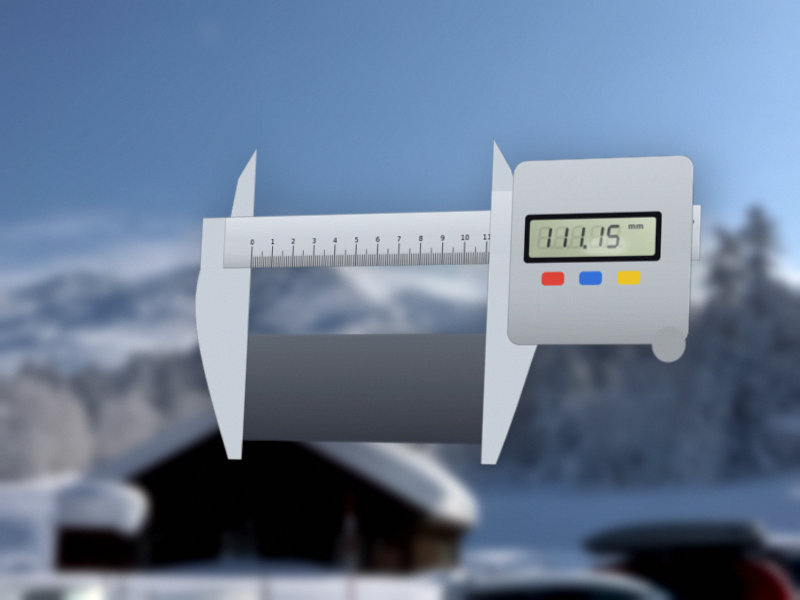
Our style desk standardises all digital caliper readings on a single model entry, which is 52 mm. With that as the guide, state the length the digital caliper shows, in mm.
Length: 111.15 mm
